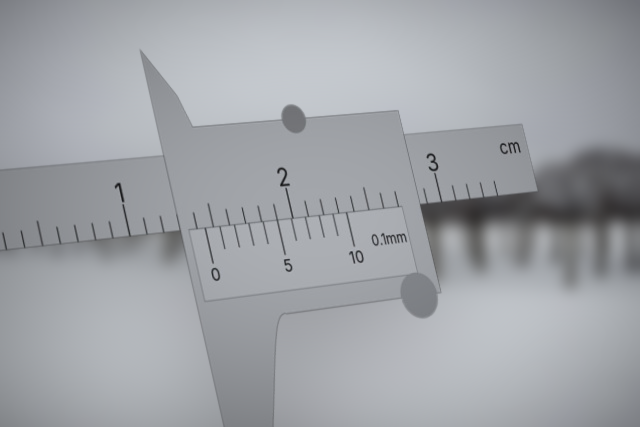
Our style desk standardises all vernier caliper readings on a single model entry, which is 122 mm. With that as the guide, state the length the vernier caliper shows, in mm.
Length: 14.5 mm
